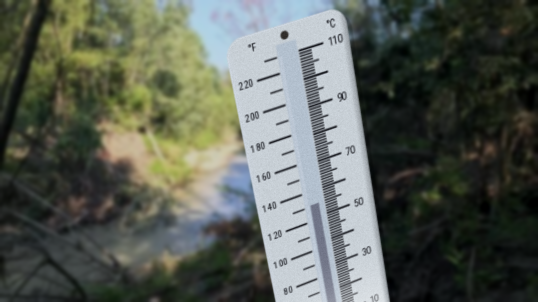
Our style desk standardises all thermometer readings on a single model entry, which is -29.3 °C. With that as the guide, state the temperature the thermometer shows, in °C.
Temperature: 55 °C
